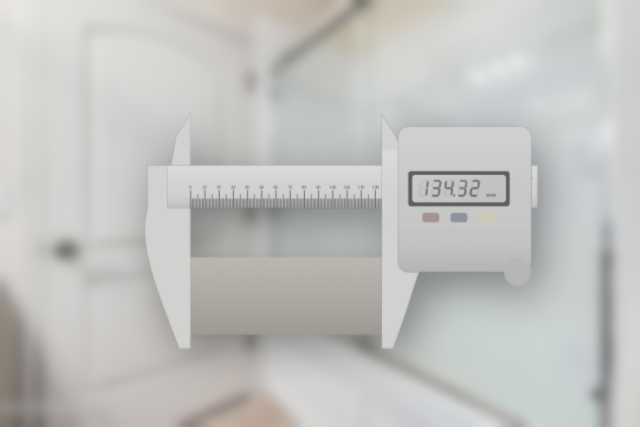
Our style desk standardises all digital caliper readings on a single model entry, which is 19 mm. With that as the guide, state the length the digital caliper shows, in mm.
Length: 134.32 mm
